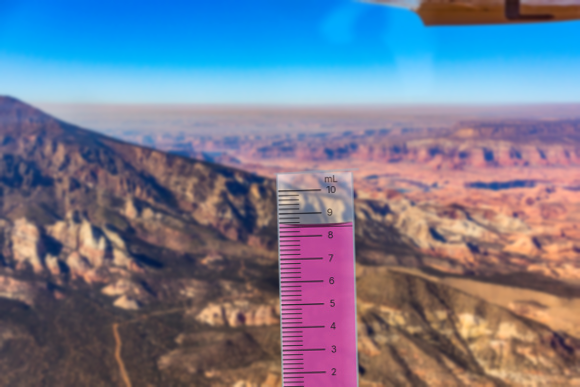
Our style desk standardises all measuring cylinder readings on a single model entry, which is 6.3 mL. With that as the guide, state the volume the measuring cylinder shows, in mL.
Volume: 8.4 mL
